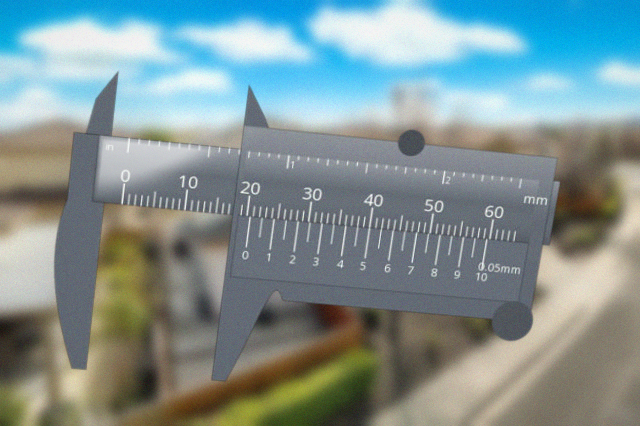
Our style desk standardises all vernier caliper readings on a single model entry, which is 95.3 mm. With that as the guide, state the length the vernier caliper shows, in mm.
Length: 20.5 mm
